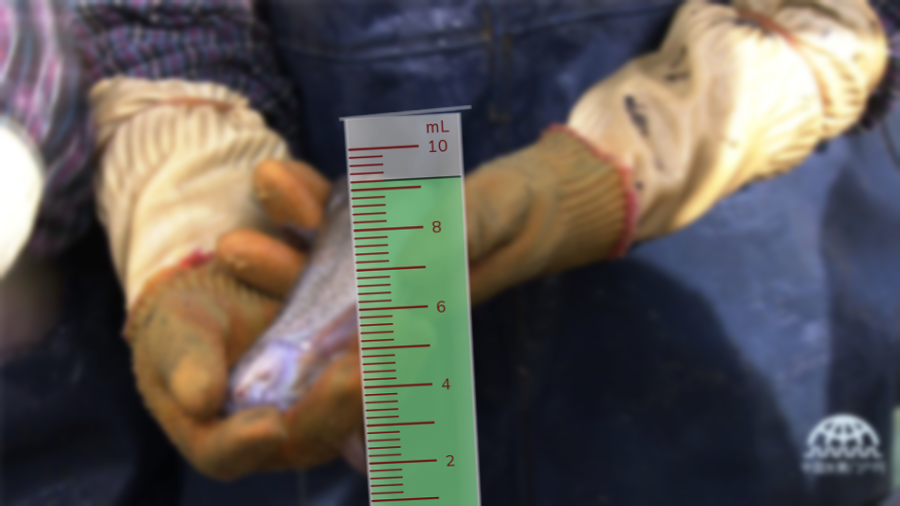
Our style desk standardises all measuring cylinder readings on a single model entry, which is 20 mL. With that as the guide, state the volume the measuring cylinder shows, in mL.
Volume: 9.2 mL
